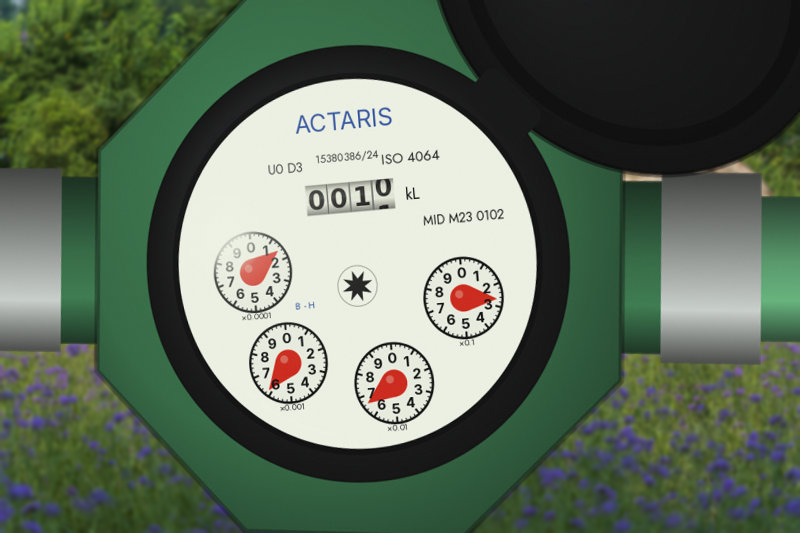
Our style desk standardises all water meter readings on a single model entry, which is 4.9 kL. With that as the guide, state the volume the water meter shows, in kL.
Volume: 10.2661 kL
